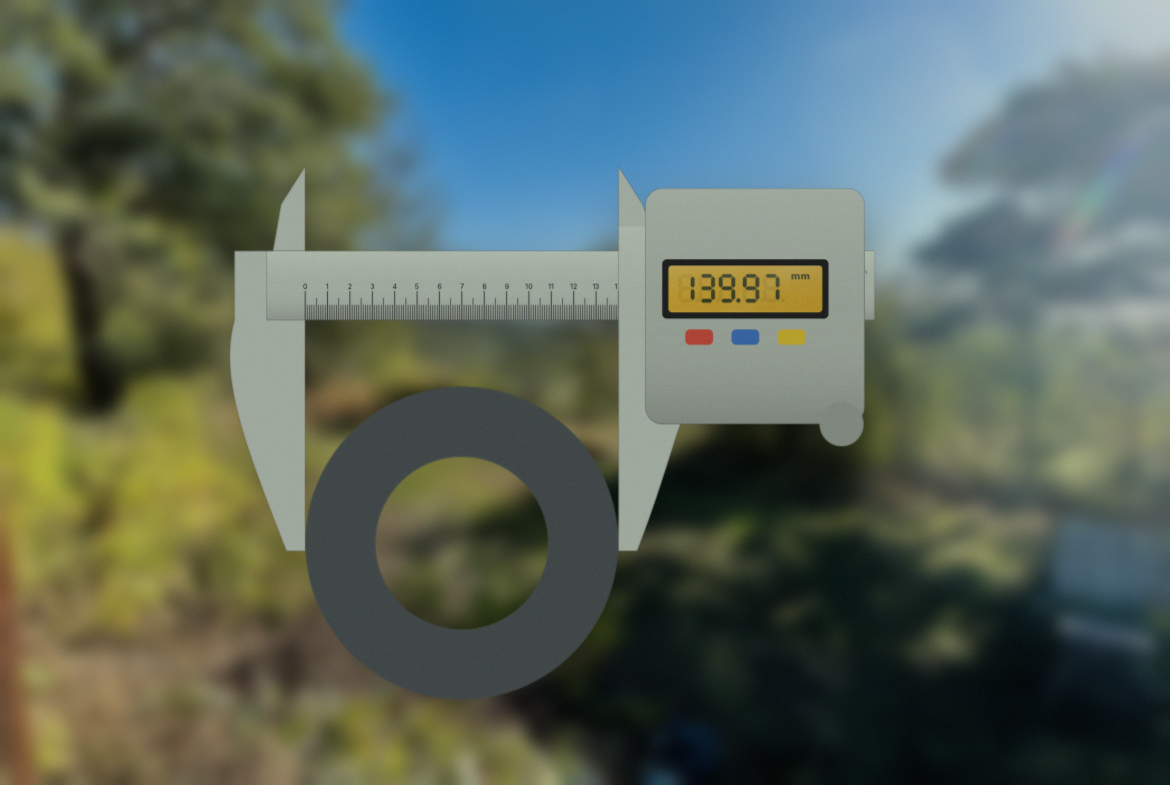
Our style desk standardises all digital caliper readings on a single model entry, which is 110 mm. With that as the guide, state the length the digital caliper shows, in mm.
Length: 139.97 mm
